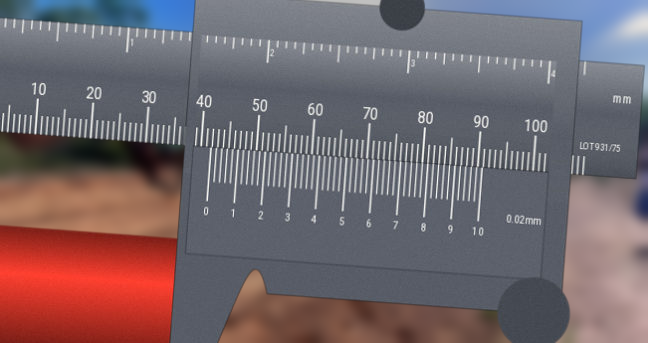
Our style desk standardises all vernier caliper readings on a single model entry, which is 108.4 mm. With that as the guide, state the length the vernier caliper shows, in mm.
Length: 41.8 mm
